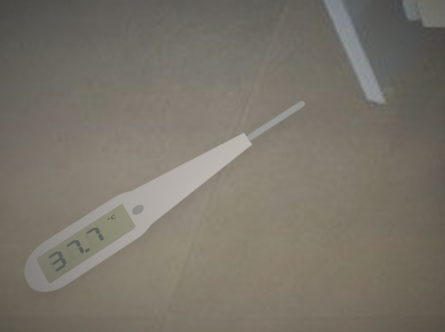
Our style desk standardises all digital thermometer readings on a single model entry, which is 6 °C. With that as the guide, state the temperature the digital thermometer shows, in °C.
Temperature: 37.7 °C
